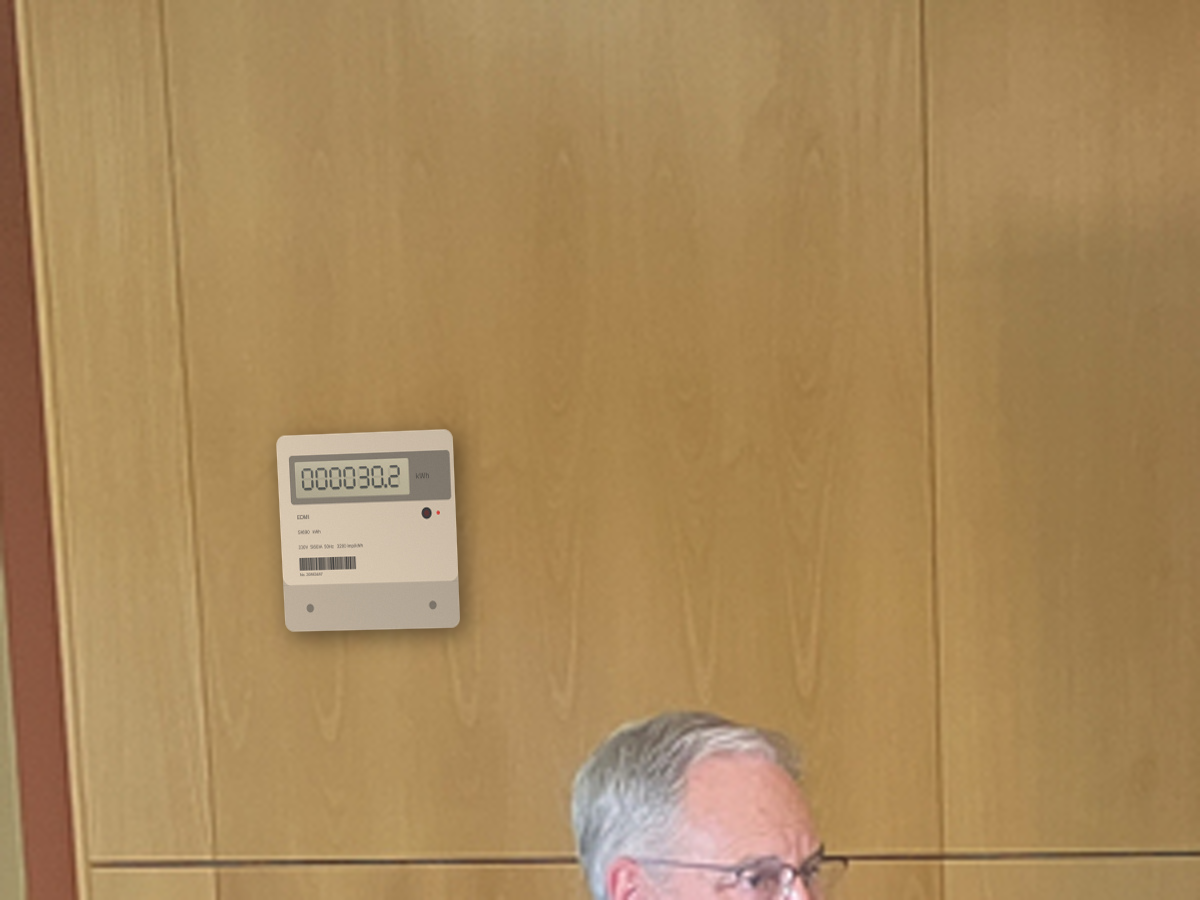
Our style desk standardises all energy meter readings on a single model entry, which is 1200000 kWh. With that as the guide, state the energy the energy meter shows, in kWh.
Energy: 30.2 kWh
